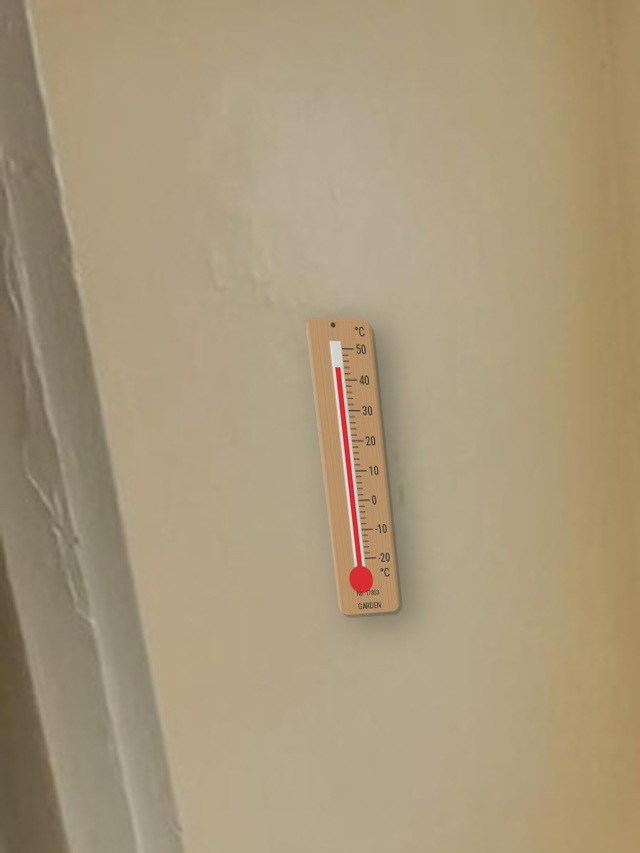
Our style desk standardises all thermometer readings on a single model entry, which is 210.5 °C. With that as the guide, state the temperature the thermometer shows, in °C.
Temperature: 44 °C
